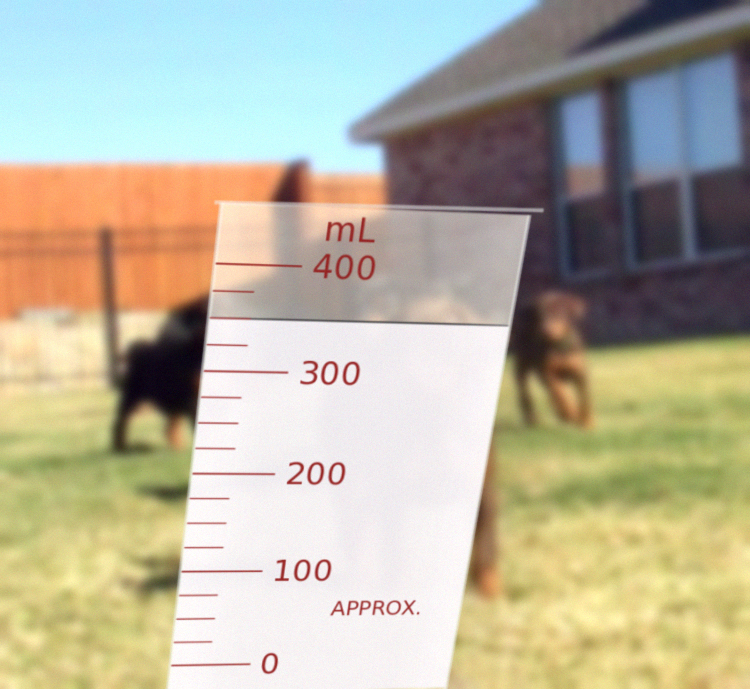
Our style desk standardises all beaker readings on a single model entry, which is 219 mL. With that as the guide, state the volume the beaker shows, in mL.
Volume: 350 mL
